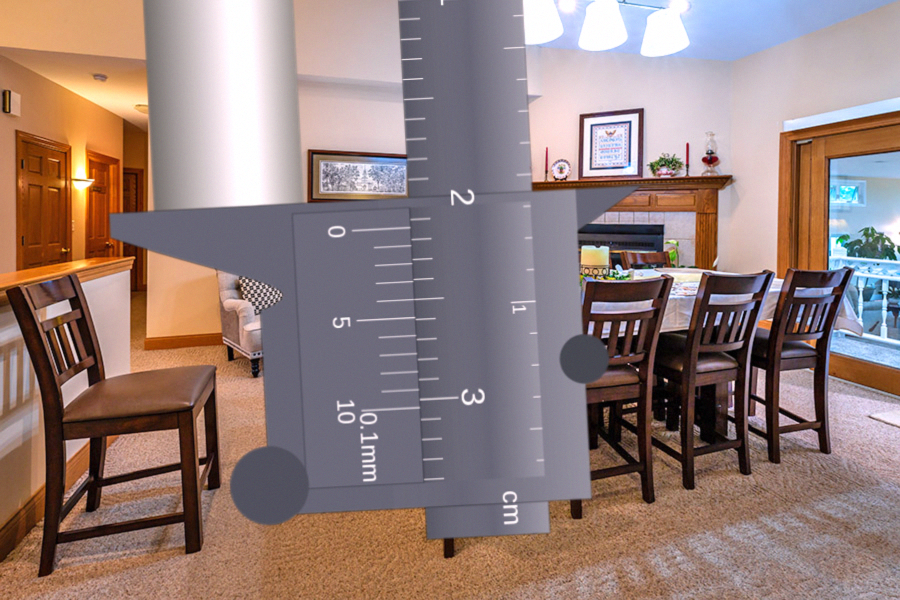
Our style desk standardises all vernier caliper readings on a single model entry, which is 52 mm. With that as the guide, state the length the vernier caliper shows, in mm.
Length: 21.4 mm
